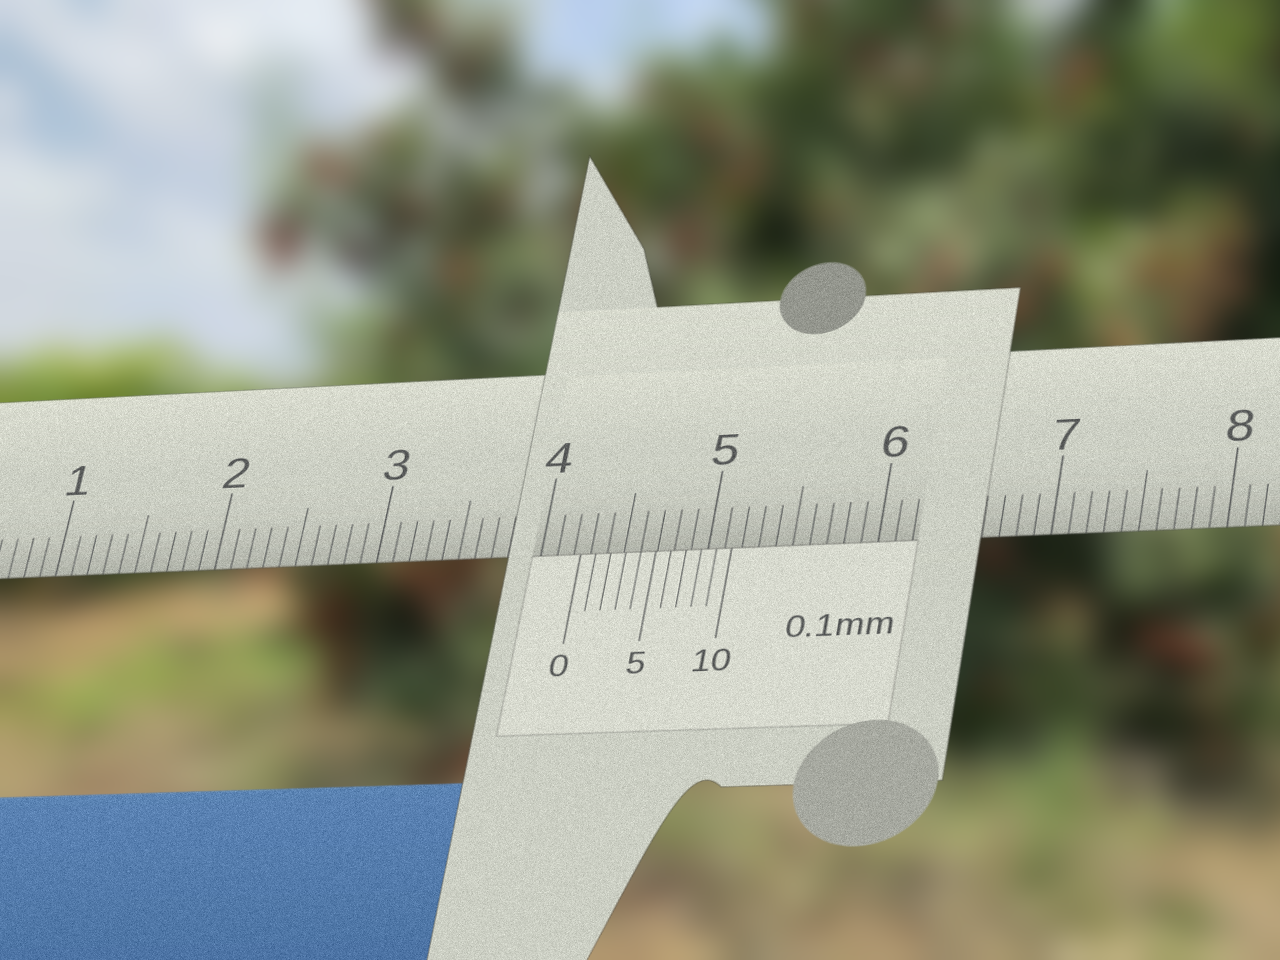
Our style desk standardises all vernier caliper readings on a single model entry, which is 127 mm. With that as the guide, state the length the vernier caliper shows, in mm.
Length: 42.4 mm
